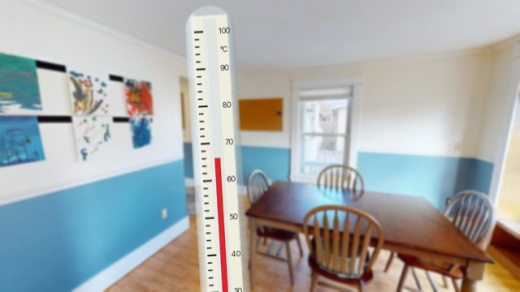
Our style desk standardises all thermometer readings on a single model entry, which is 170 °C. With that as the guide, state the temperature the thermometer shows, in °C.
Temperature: 66 °C
